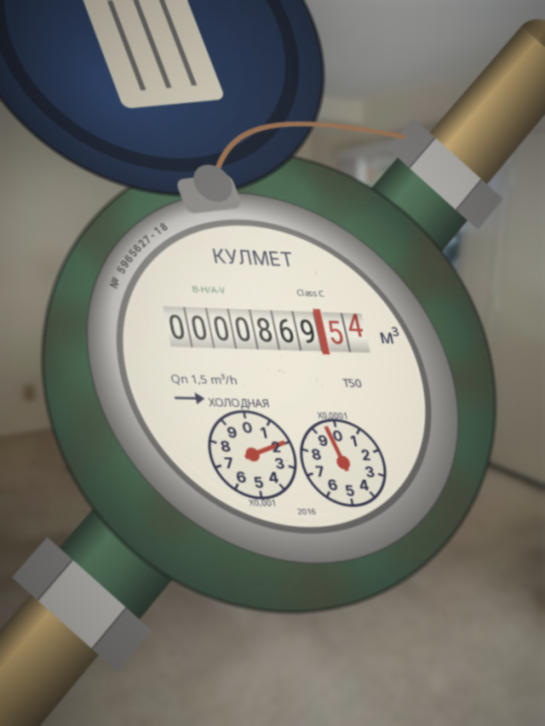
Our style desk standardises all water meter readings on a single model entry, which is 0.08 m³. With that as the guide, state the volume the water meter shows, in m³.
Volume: 869.5419 m³
